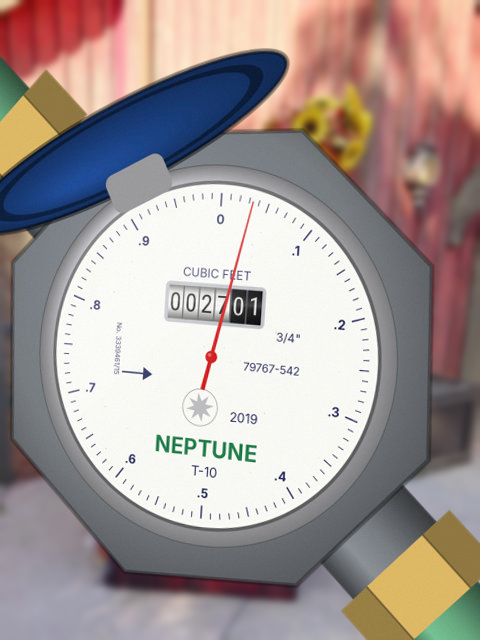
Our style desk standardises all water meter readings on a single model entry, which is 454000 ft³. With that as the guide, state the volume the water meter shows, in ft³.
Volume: 2701.03 ft³
